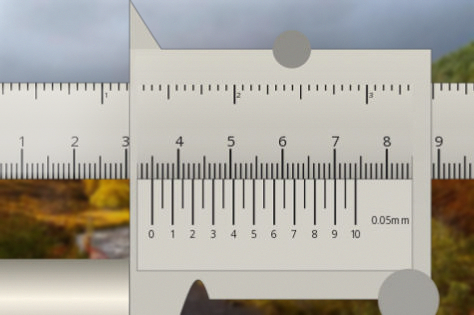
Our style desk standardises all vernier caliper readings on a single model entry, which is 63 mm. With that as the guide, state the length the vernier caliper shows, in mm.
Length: 35.0 mm
